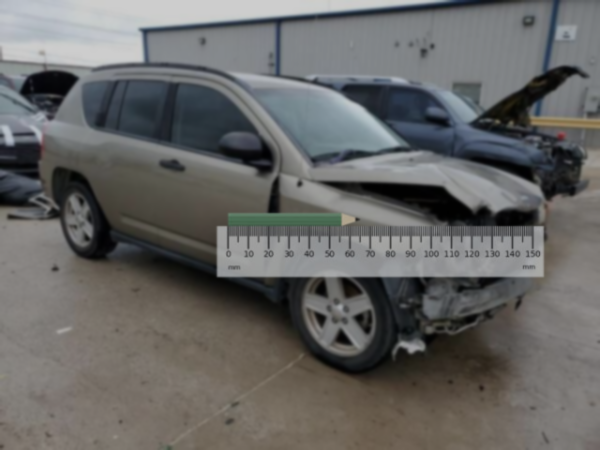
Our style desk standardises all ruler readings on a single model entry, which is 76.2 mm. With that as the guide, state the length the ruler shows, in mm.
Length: 65 mm
